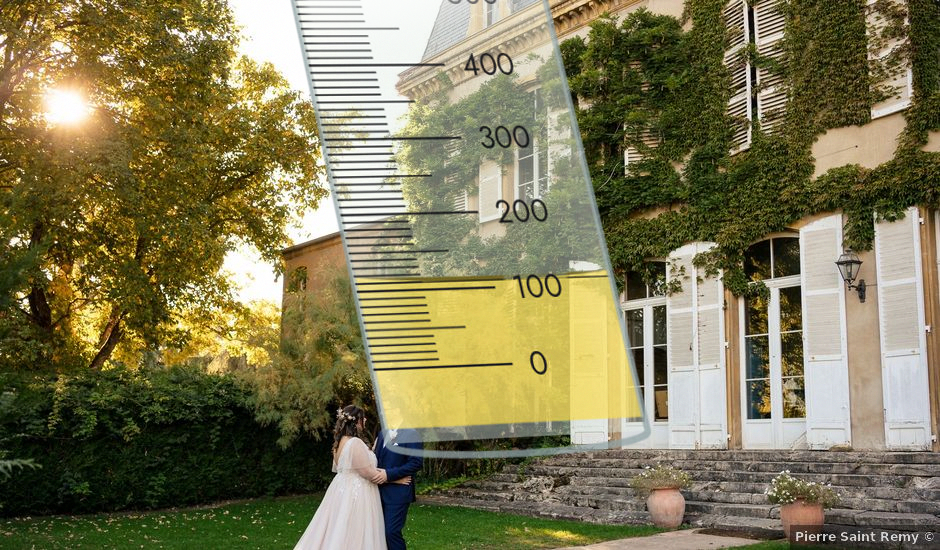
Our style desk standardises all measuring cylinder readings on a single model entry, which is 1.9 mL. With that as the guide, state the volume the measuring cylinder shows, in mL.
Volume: 110 mL
